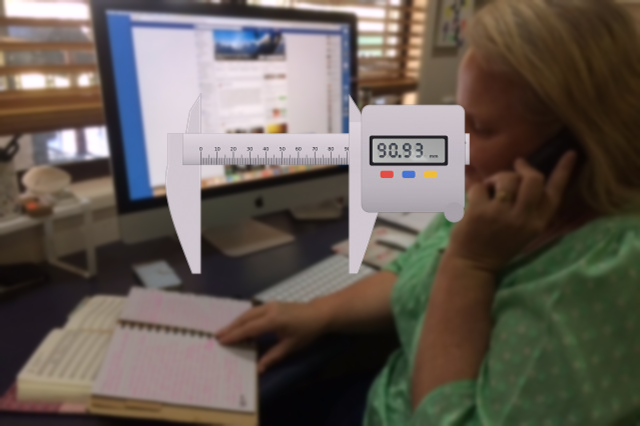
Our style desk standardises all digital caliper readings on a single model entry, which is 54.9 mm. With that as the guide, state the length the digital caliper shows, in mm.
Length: 90.93 mm
